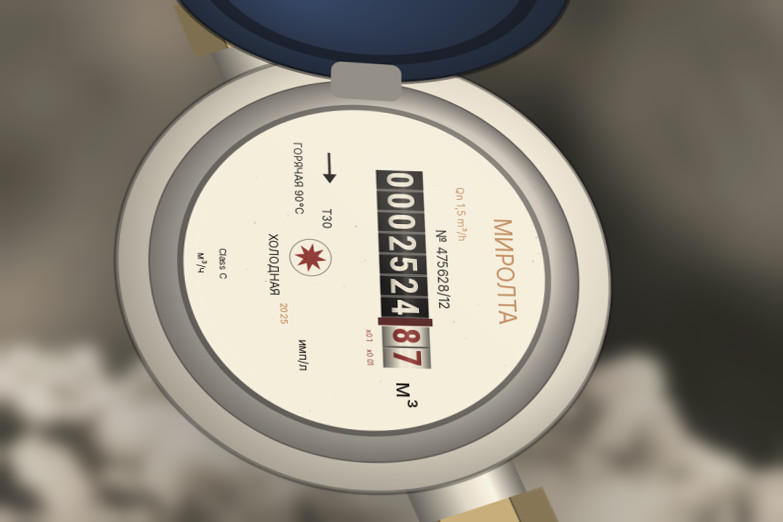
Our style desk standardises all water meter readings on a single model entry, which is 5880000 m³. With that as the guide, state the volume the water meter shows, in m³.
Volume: 2524.87 m³
